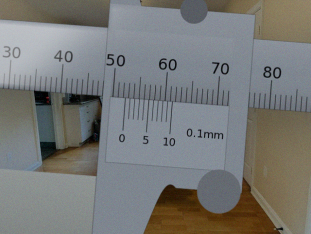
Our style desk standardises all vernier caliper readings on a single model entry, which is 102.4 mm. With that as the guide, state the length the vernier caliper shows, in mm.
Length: 52.4 mm
